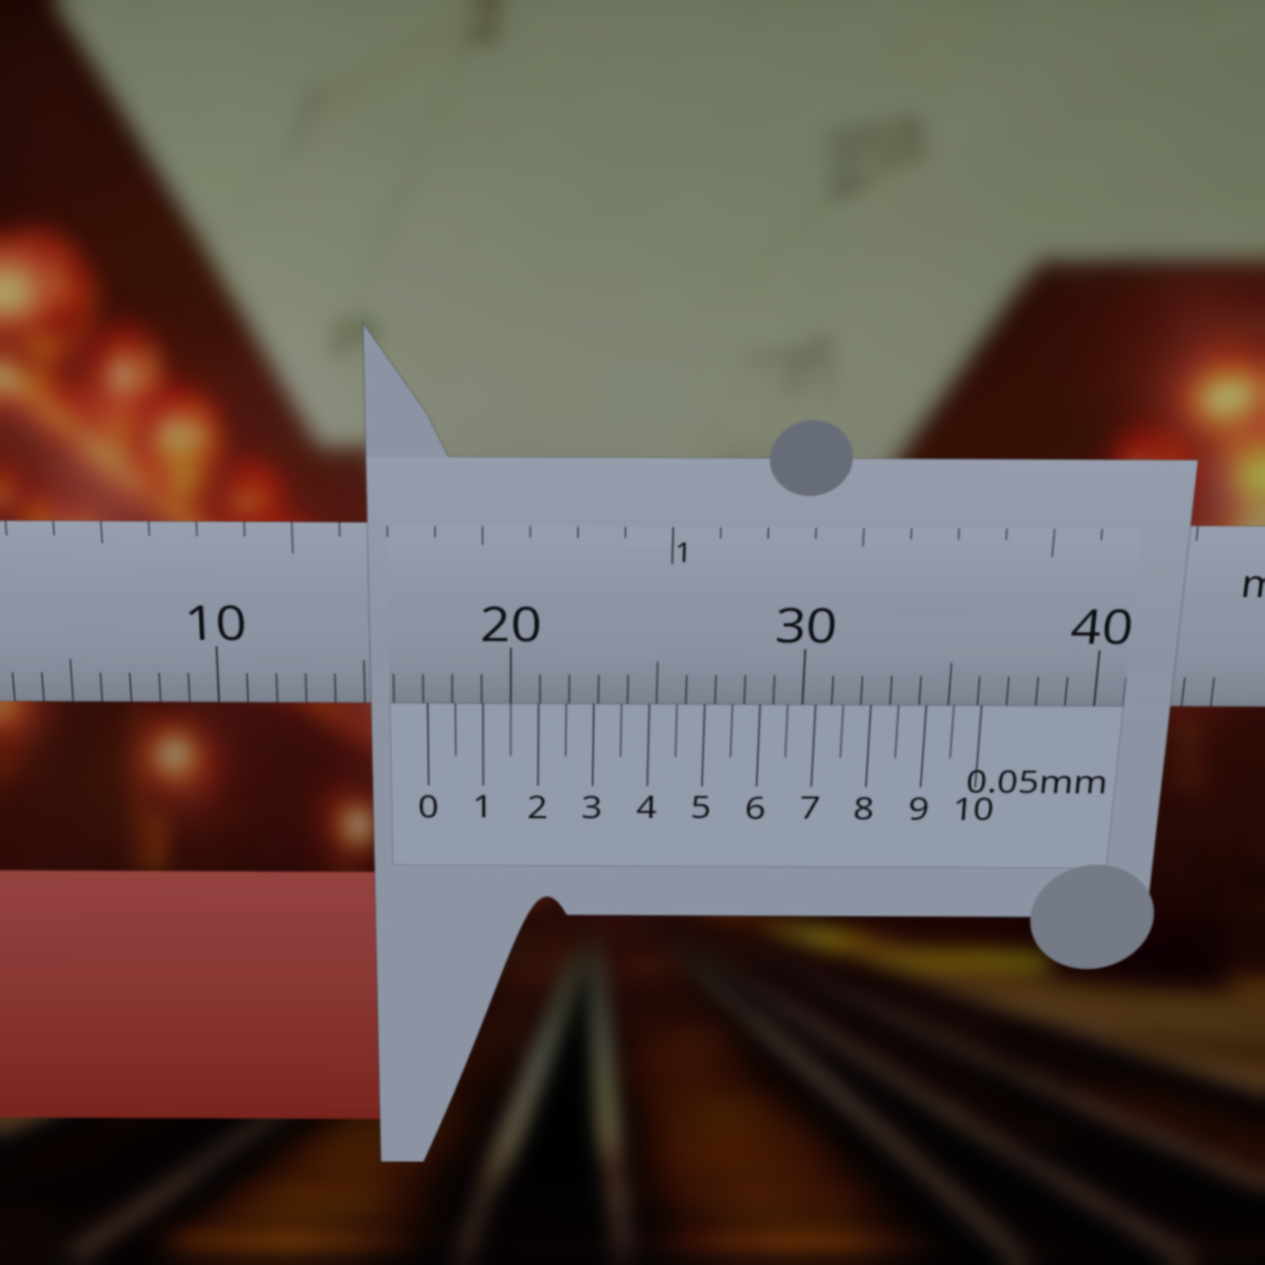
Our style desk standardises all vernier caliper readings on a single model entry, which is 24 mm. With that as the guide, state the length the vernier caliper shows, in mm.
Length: 17.15 mm
